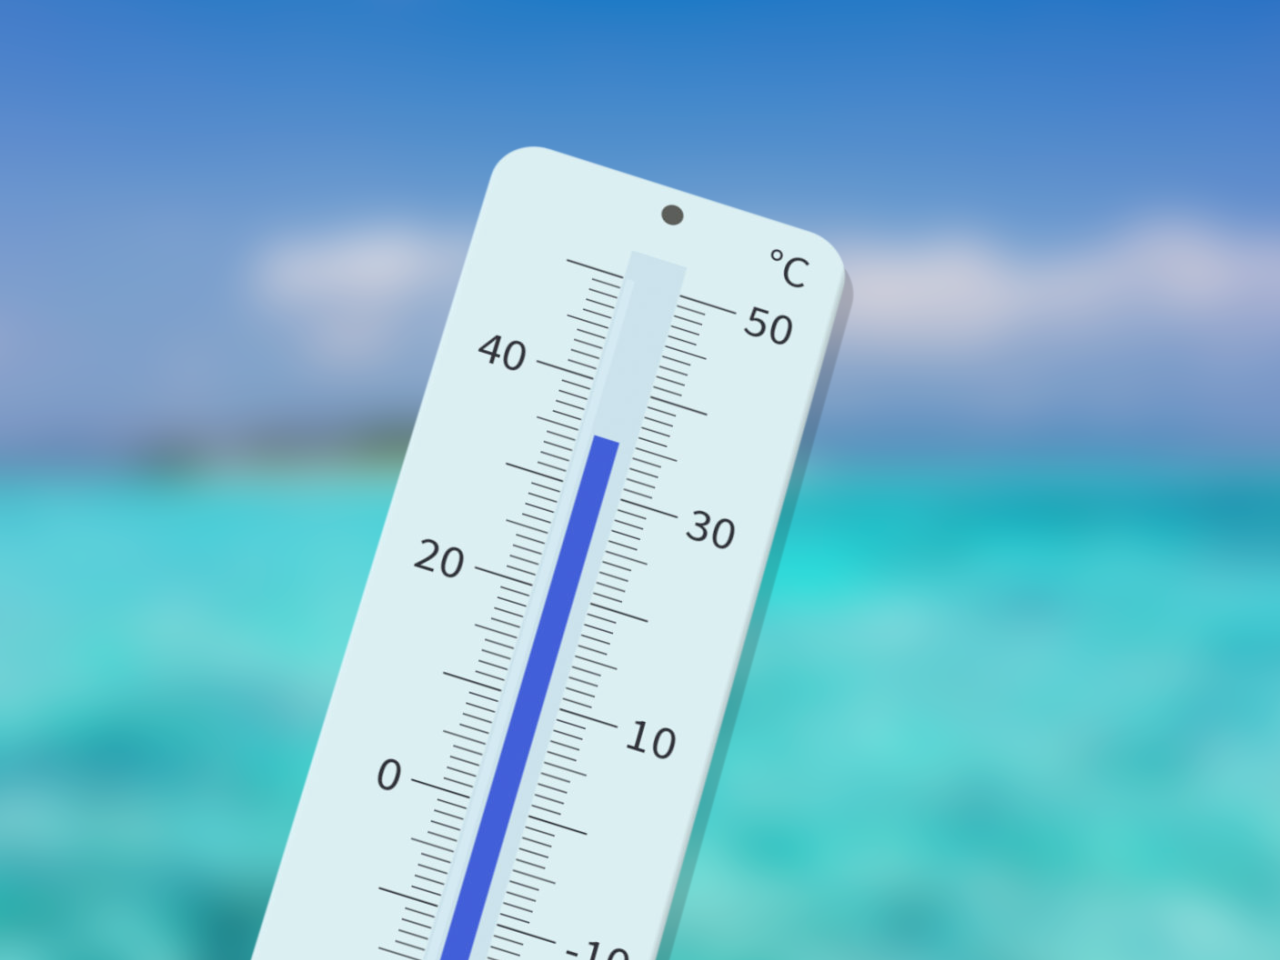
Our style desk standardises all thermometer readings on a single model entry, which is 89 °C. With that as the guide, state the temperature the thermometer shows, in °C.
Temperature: 35 °C
